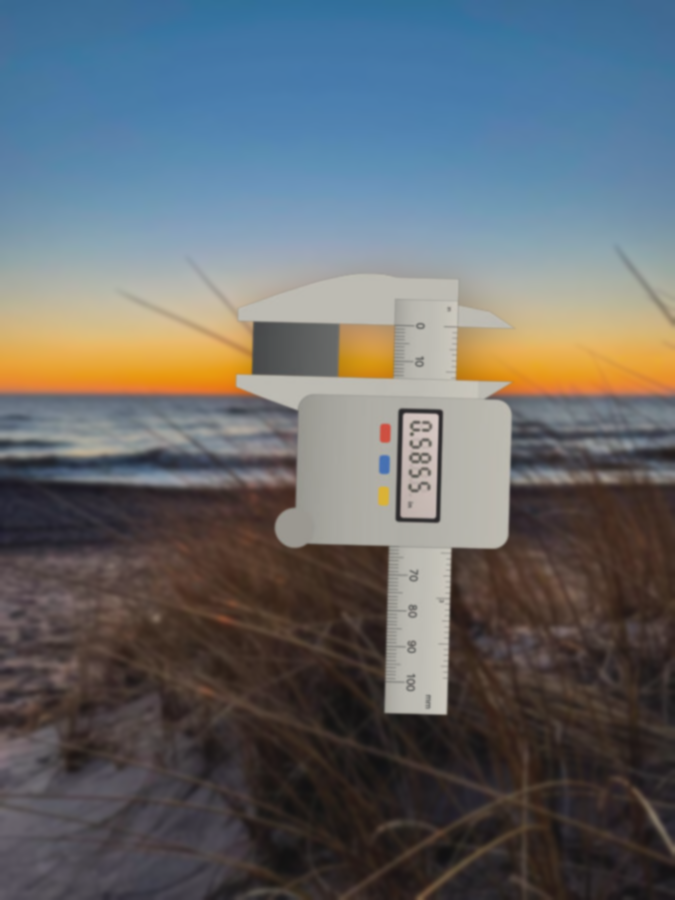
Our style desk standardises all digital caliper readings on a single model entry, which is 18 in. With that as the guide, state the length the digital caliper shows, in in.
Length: 0.5855 in
